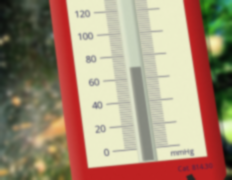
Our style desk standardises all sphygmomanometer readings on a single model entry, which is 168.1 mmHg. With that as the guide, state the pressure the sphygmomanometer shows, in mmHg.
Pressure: 70 mmHg
